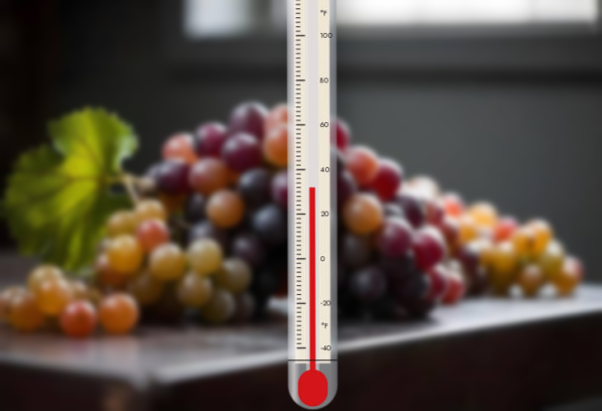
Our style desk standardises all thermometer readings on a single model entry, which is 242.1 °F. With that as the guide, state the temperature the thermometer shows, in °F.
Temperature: 32 °F
